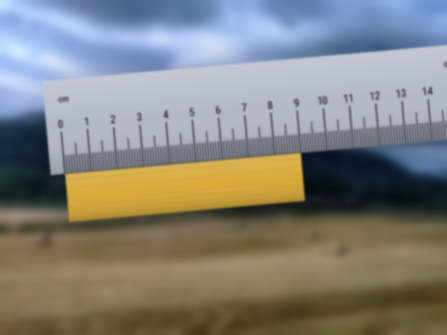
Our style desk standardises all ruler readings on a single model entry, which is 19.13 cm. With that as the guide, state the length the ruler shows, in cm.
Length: 9 cm
